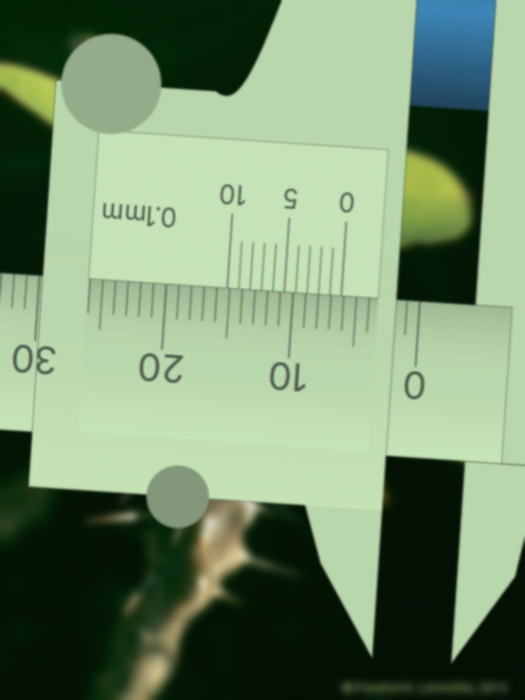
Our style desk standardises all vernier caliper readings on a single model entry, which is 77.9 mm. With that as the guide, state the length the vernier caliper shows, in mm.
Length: 6.2 mm
